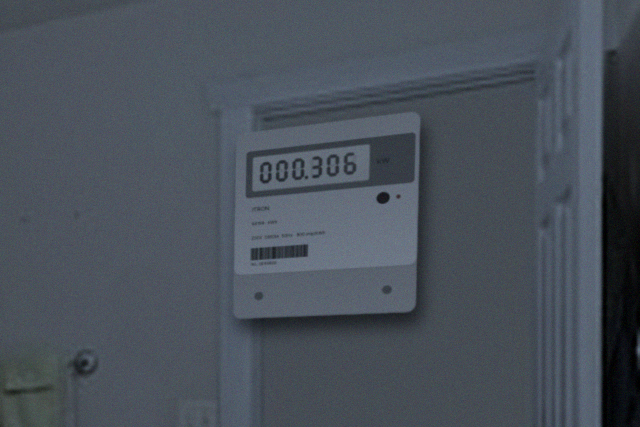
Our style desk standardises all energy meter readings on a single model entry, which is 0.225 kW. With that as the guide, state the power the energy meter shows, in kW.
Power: 0.306 kW
